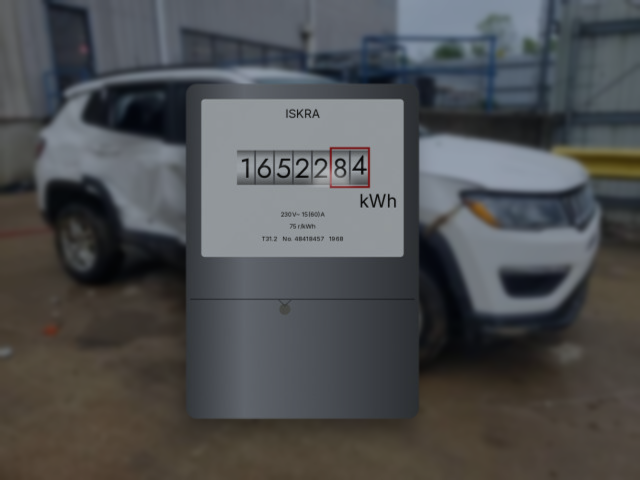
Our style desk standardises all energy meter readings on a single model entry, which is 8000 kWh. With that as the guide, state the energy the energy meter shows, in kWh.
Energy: 16522.84 kWh
